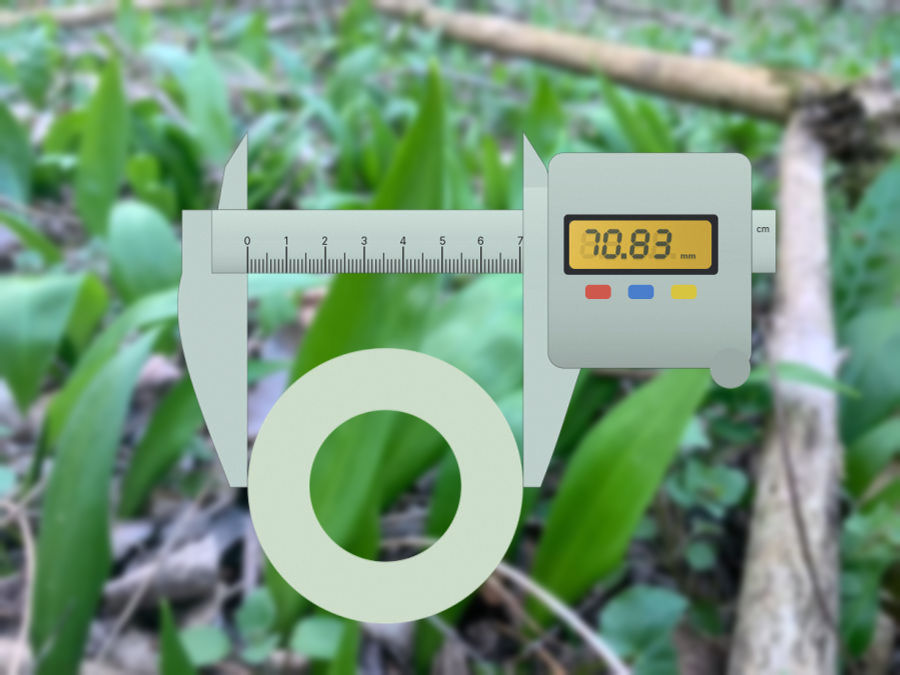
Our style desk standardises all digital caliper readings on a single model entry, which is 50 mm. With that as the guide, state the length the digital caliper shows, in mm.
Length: 70.83 mm
